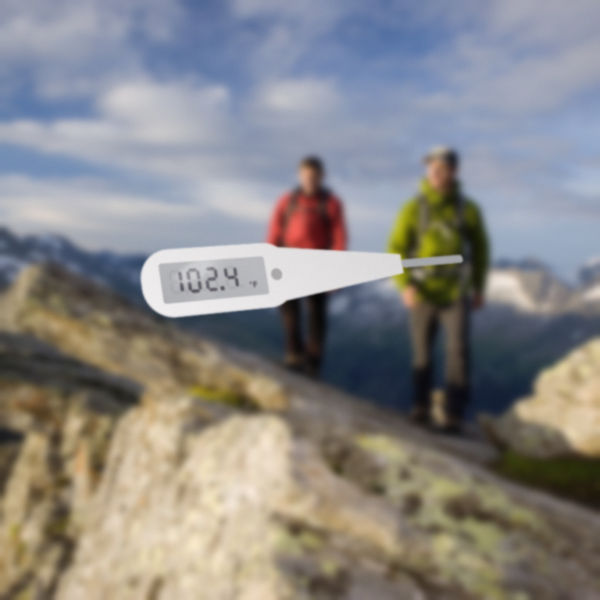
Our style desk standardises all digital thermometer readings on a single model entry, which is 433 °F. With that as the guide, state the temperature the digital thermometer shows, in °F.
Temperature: 102.4 °F
